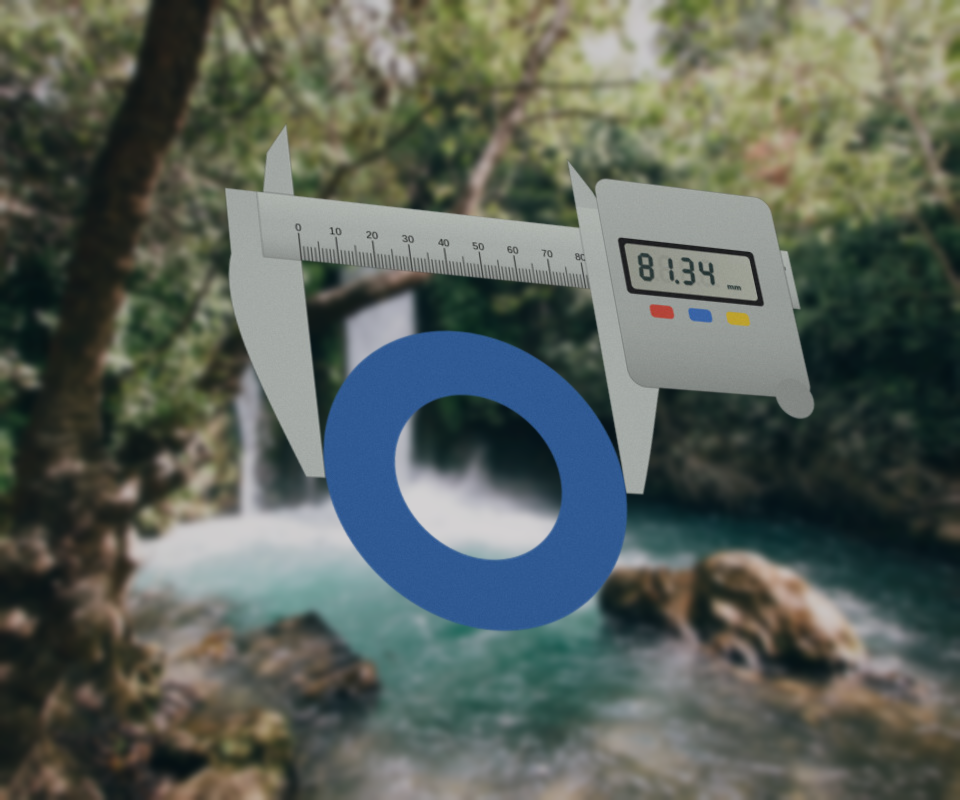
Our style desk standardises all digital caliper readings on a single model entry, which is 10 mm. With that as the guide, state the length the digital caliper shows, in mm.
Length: 81.34 mm
